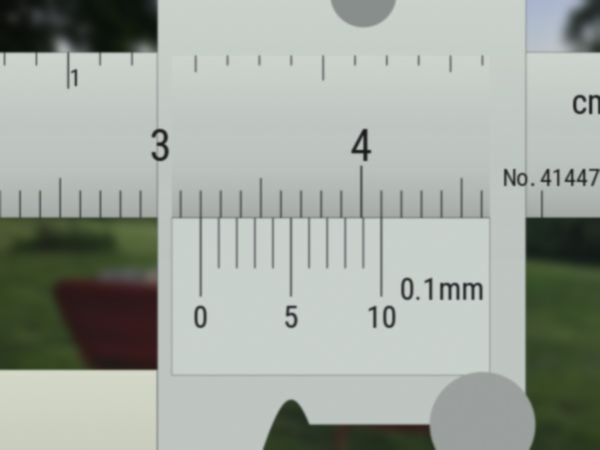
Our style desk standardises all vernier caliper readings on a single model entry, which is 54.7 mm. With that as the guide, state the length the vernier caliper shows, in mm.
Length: 32.0 mm
